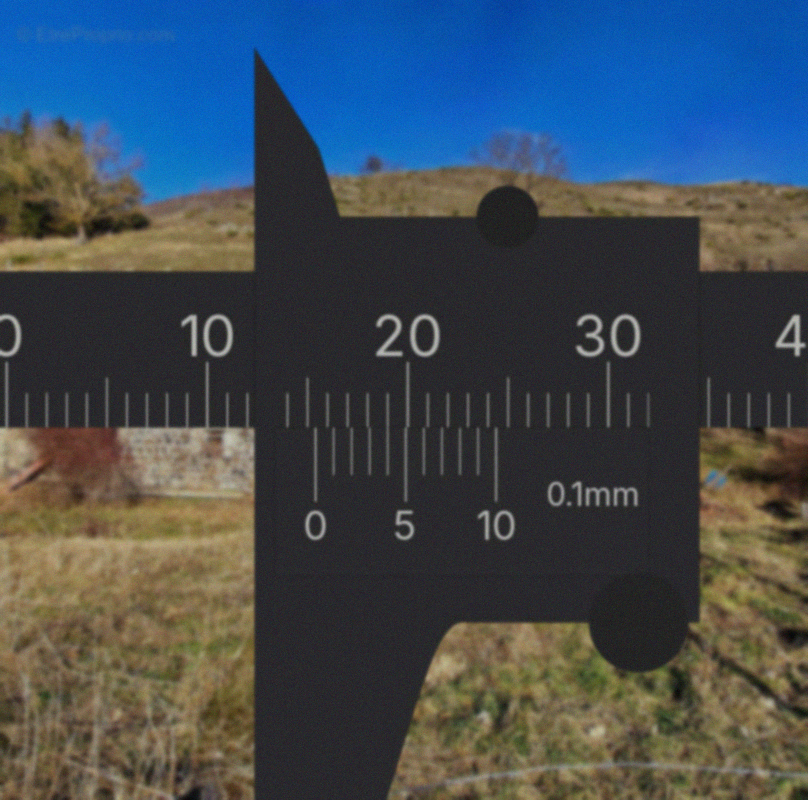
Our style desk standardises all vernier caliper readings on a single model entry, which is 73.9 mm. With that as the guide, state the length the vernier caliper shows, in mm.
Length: 15.4 mm
